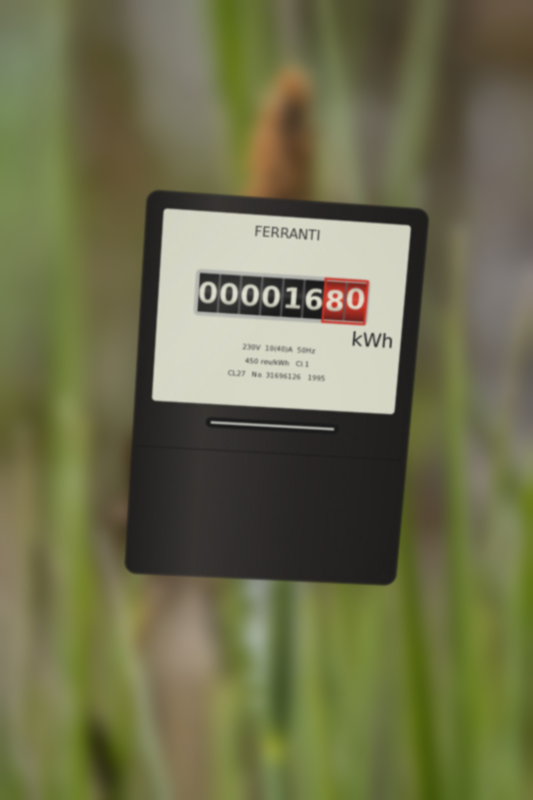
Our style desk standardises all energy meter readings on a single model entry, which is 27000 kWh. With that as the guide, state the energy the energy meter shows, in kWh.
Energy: 16.80 kWh
